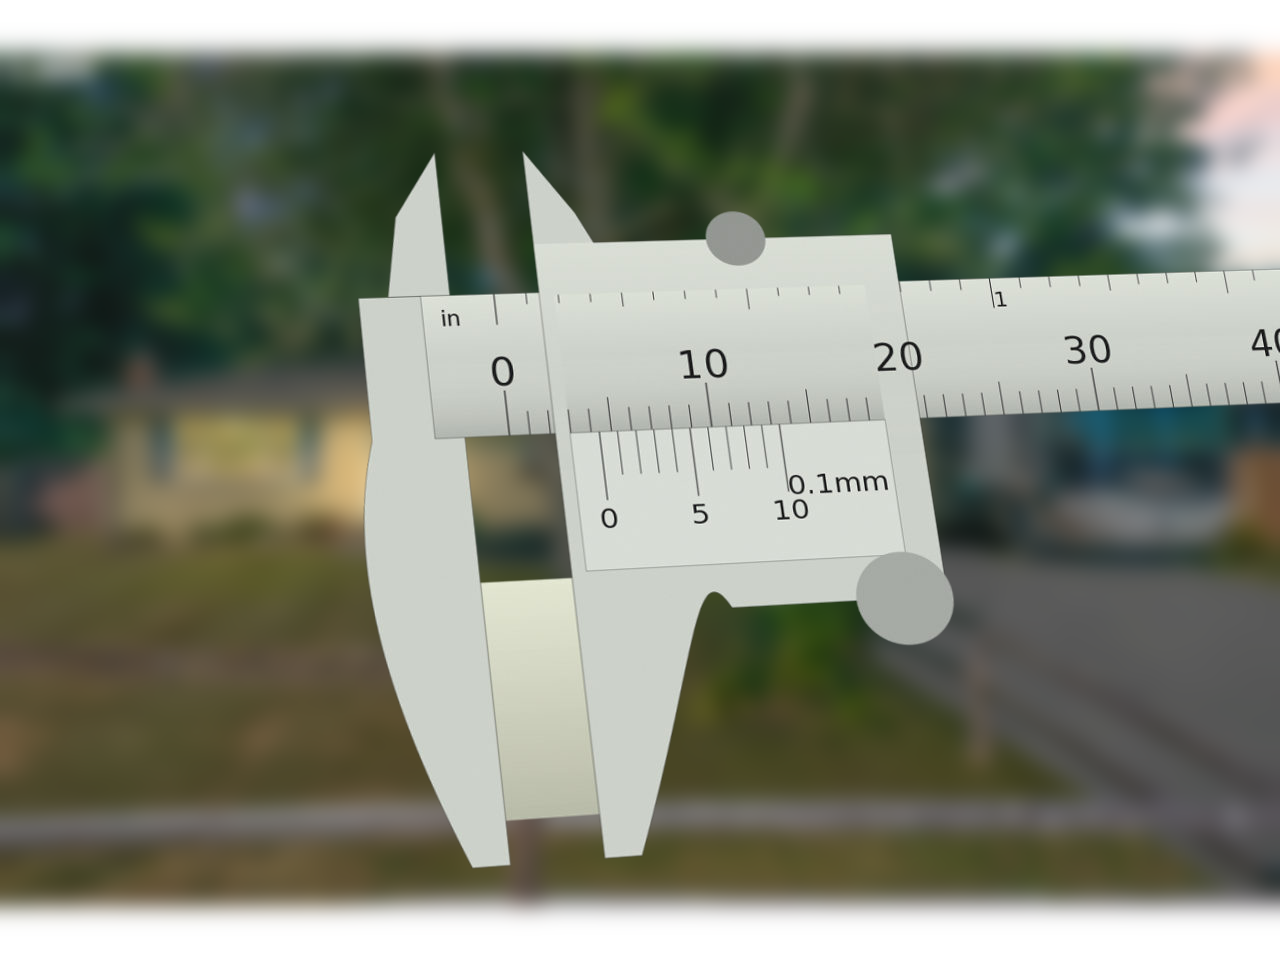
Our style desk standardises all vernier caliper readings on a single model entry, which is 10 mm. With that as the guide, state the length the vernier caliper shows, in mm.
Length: 4.4 mm
